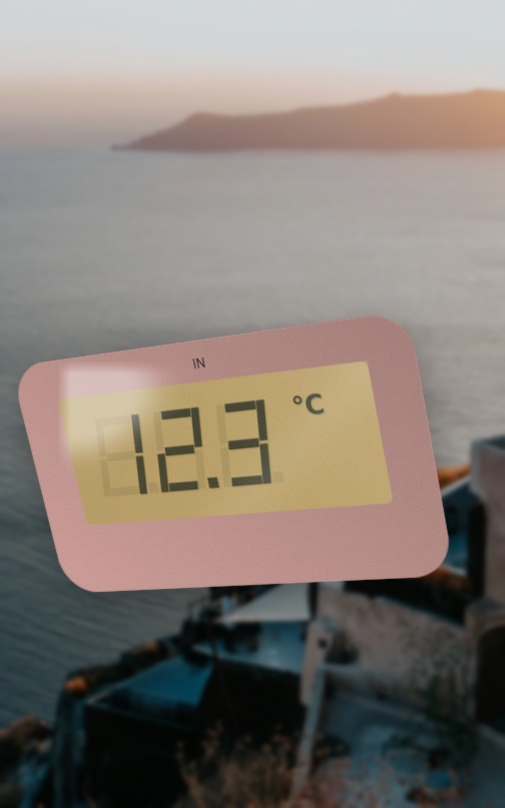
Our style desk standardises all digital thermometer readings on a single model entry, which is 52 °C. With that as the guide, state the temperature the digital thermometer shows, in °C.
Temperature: 12.3 °C
